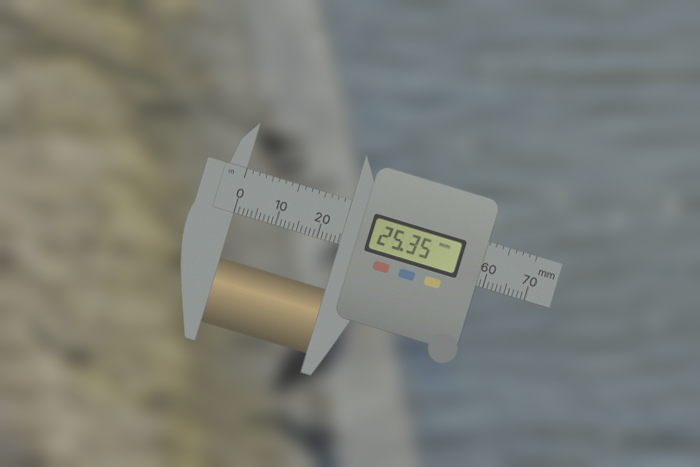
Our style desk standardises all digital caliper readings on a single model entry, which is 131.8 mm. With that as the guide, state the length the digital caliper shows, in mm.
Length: 25.35 mm
